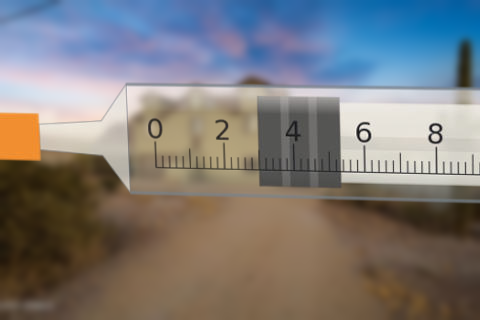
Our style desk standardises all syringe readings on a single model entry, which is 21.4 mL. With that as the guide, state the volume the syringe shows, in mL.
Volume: 3 mL
